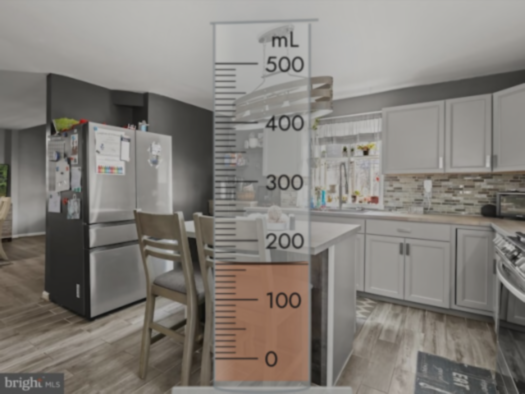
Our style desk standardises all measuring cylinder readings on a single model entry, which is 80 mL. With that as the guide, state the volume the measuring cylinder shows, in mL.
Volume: 160 mL
